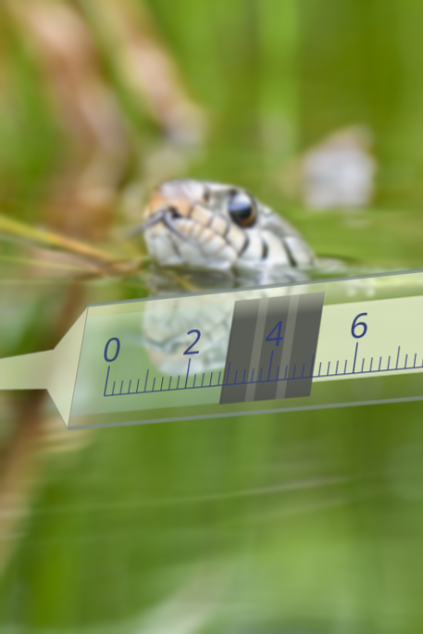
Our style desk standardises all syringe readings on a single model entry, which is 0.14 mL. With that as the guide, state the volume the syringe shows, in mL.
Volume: 2.9 mL
